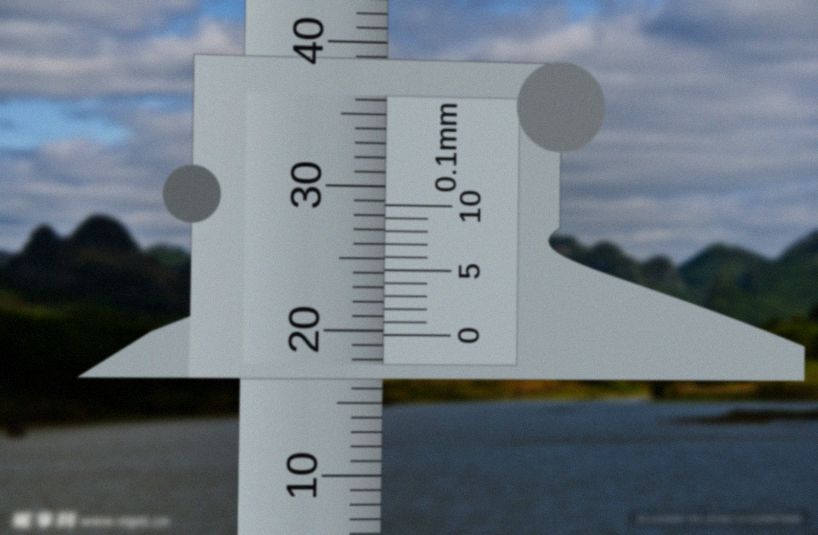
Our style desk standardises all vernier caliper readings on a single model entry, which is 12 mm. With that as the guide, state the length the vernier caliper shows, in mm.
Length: 19.7 mm
